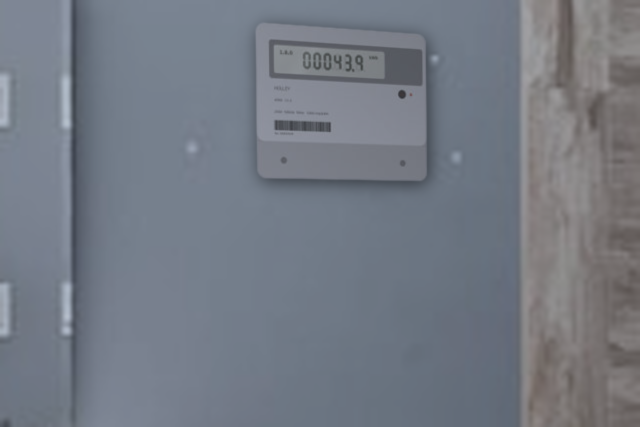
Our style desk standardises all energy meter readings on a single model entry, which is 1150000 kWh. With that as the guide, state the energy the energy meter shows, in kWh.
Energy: 43.9 kWh
